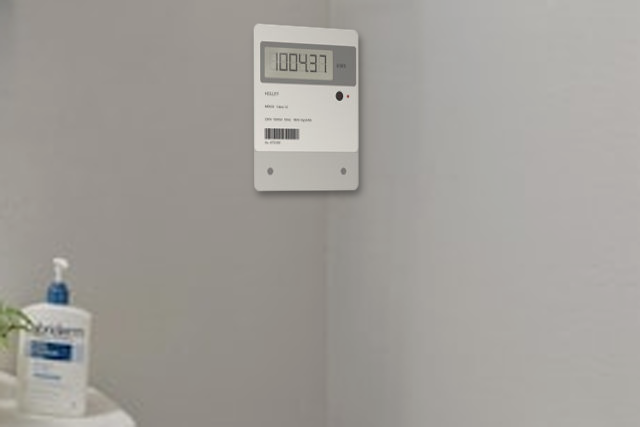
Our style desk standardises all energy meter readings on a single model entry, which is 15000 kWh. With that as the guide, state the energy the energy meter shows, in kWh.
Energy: 1004.37 kWh
